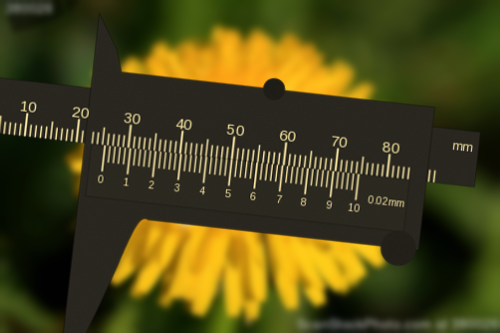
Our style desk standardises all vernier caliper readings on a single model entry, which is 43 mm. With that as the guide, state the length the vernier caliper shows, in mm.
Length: 25.5 mm
